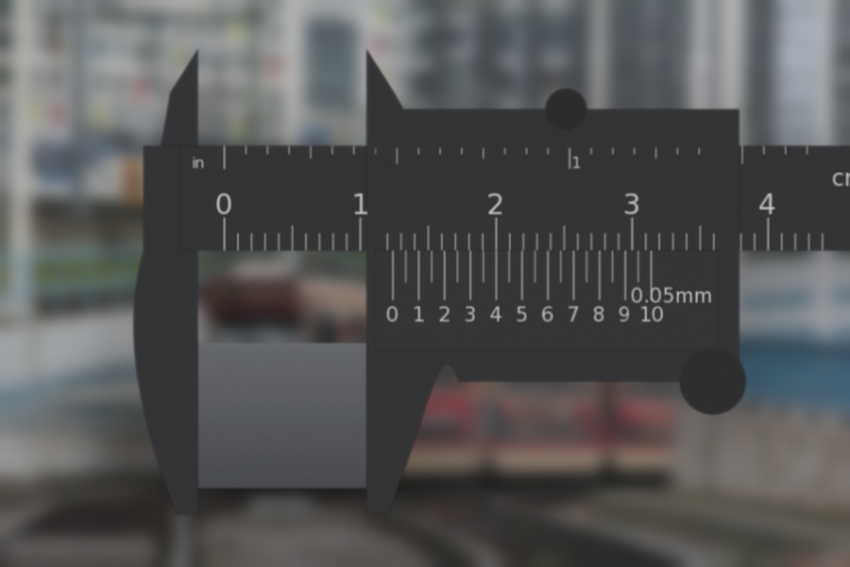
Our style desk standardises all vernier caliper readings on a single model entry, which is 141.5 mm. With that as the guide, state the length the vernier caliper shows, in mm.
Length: 12.4 mm
